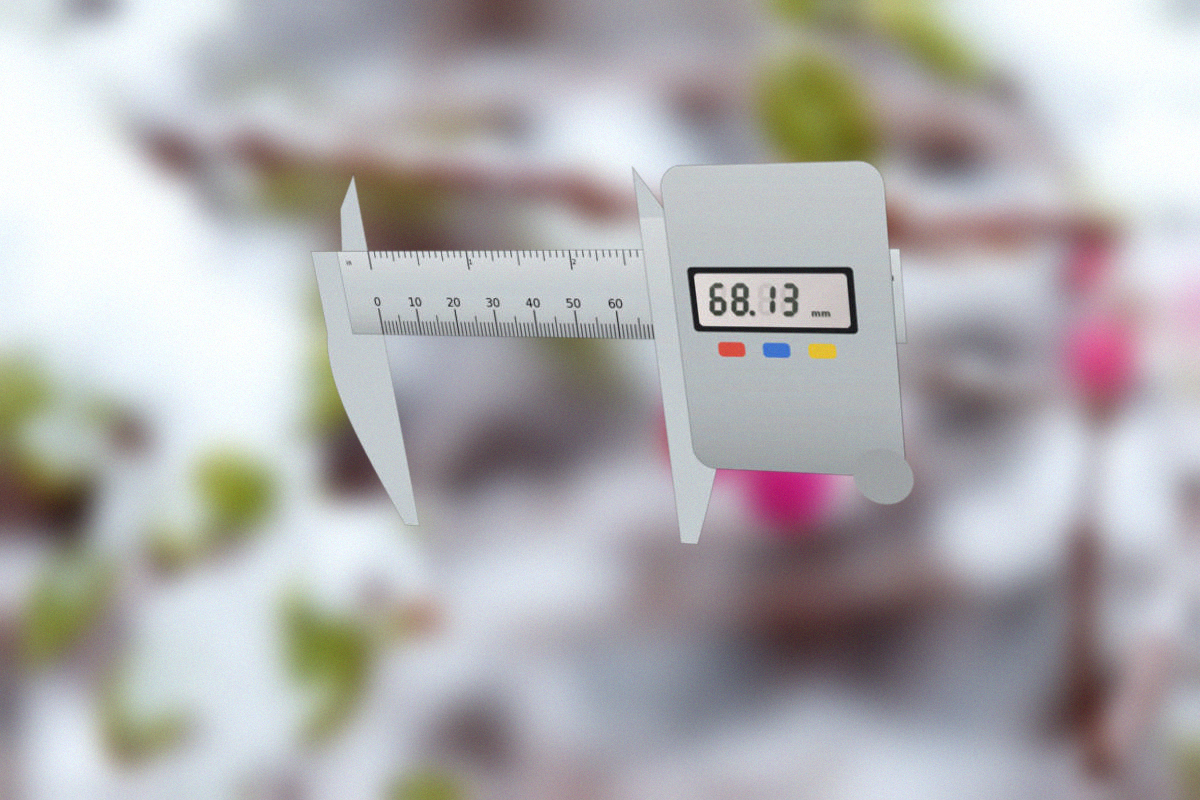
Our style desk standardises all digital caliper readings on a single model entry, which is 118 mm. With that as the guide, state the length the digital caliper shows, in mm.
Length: 68.13 mm
